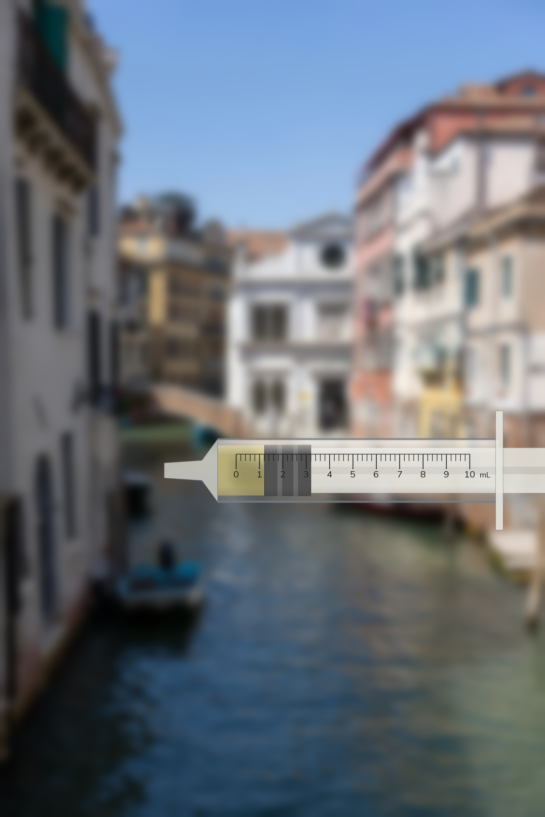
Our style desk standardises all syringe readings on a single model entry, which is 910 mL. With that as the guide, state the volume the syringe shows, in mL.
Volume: 1.2 mL
